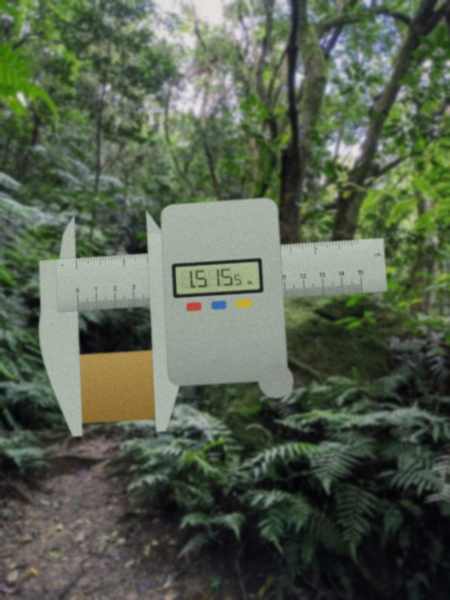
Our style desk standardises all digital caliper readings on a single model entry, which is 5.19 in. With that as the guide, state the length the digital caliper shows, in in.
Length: 1.5155 in
